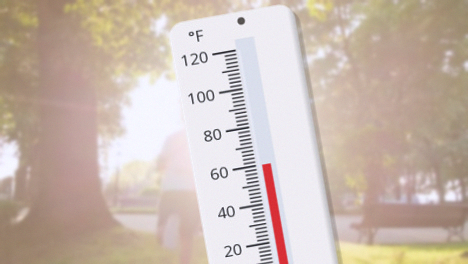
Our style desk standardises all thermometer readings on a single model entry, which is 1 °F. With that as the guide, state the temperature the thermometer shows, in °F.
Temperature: 60 °F
